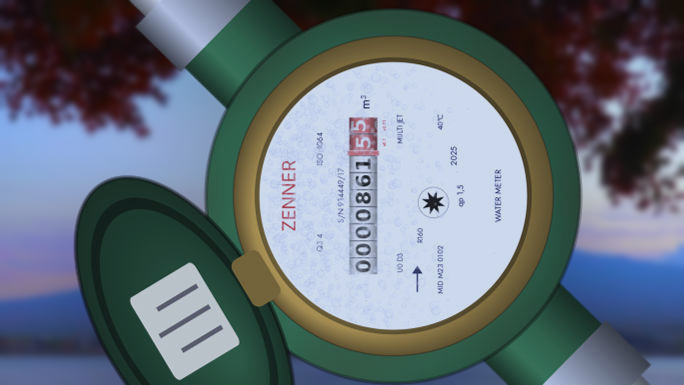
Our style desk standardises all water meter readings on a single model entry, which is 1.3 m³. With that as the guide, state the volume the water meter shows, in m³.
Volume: 861.55 m³
